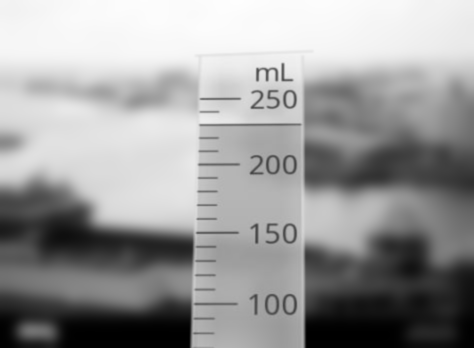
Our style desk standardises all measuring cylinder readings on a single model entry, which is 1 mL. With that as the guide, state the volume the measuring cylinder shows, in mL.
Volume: 230 mL
